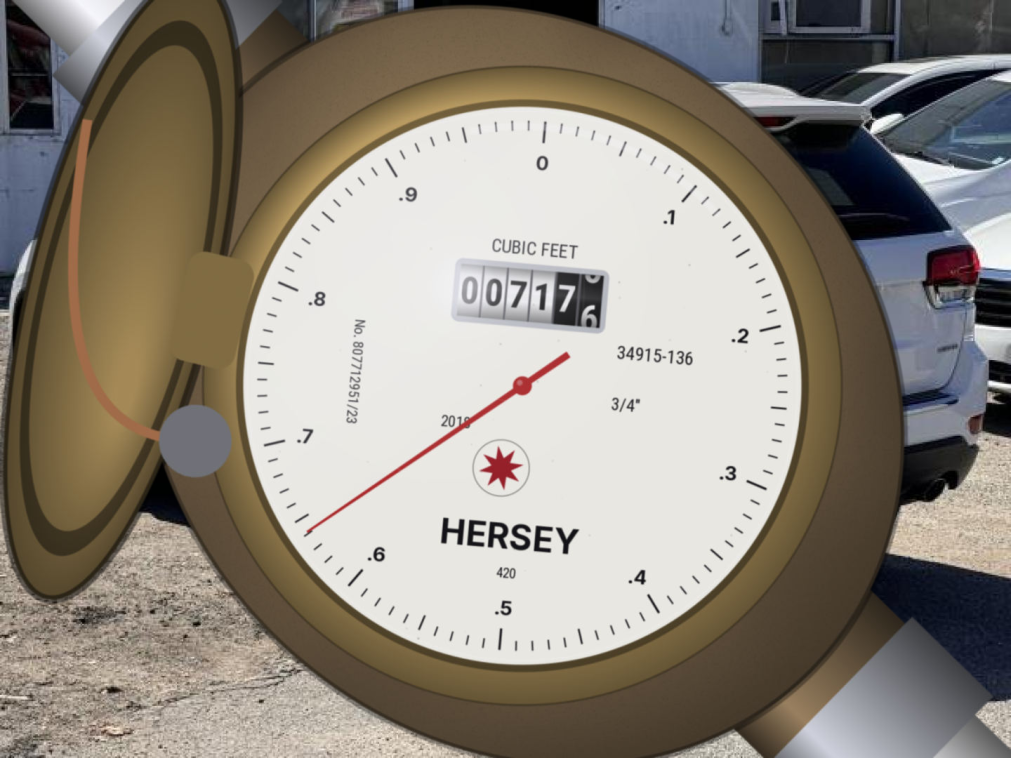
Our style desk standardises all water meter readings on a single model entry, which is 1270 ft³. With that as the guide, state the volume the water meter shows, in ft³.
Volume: 7175.64 ft³
